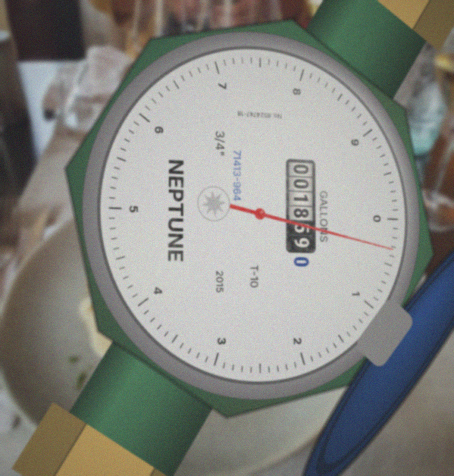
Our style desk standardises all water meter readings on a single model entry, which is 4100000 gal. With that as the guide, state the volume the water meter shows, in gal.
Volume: 18590.3 gal
